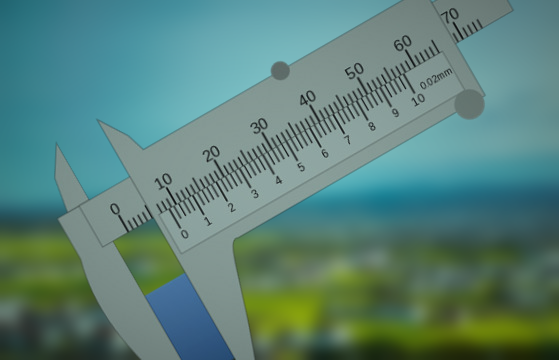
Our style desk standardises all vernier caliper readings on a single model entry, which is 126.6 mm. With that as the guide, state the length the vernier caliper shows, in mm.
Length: 8.5 mm
